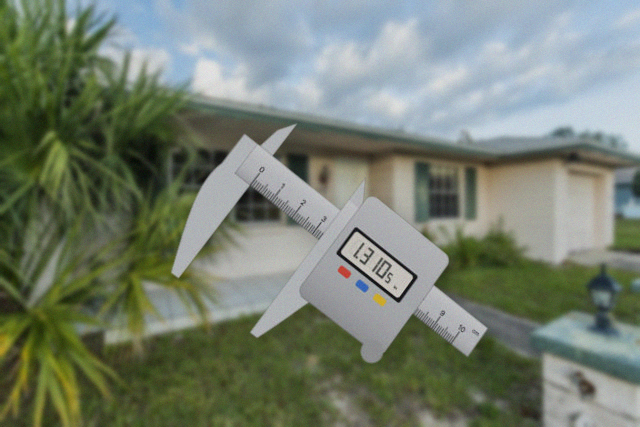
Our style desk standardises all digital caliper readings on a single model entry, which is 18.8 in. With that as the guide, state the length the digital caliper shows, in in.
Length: 1.3105 in
